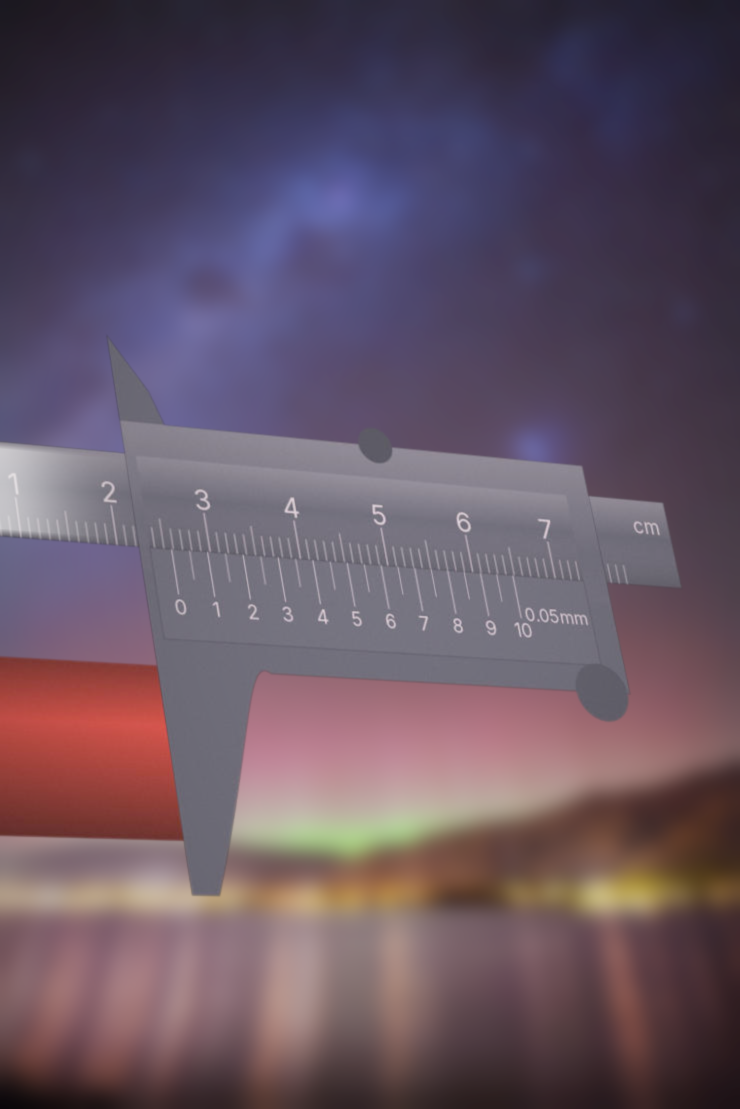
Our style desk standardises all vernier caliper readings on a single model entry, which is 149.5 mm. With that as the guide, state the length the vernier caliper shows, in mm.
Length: 25.8 mm
